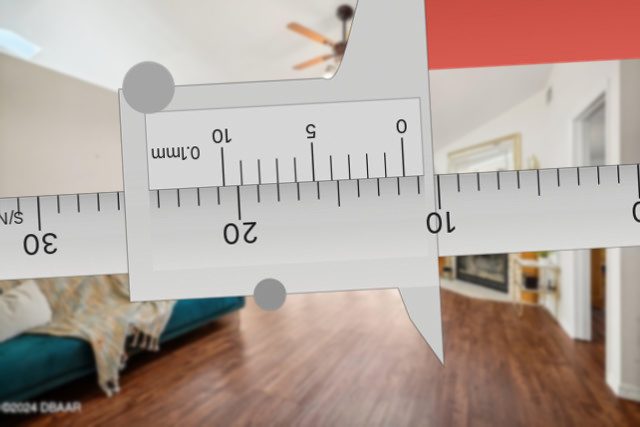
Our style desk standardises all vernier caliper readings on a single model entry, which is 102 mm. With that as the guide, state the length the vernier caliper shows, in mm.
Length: 11.7 mm
